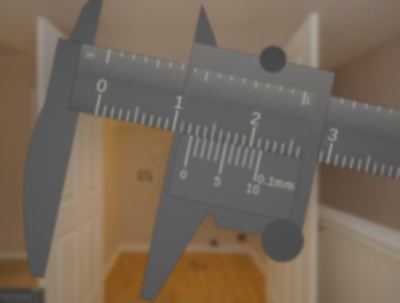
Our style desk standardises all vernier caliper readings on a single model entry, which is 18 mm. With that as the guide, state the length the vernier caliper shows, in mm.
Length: 12.4 mm
